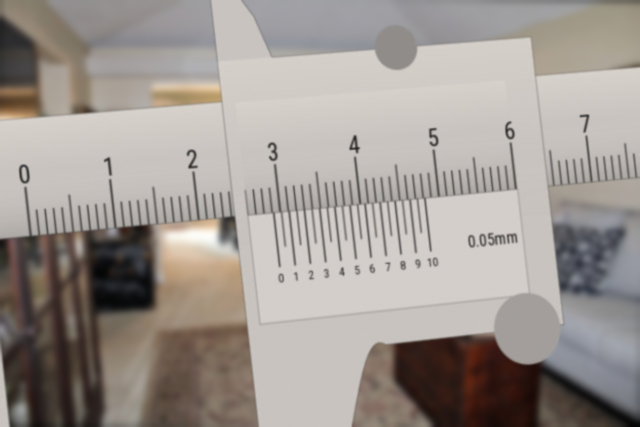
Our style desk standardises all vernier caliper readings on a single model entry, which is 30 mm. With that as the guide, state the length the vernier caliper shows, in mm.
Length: 29.2 mm
